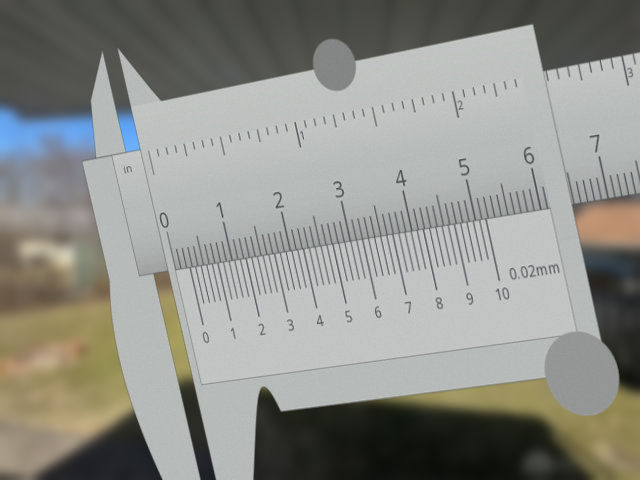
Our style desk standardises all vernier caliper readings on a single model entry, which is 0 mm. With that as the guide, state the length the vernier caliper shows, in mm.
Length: 2.6 mm
